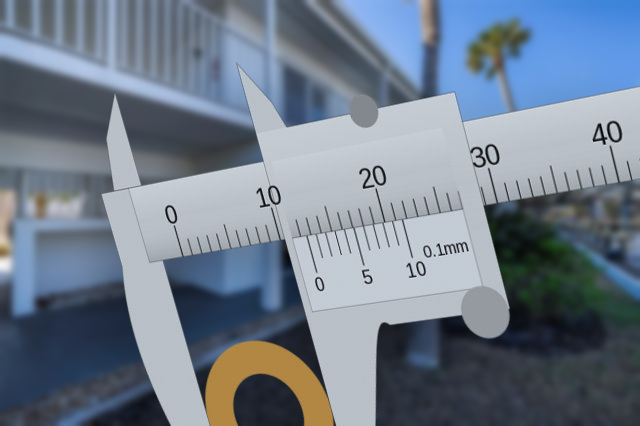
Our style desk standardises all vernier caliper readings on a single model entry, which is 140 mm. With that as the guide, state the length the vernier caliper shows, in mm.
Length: 12.6 mm
